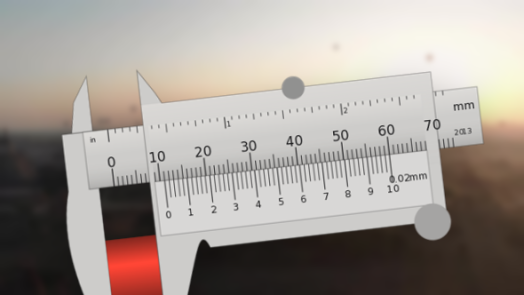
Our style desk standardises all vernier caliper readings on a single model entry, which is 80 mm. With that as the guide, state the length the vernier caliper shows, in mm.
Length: 11.0 mm
